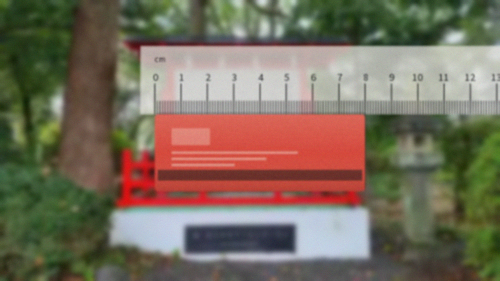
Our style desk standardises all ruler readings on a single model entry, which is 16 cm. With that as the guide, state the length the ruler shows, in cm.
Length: 8 cm
